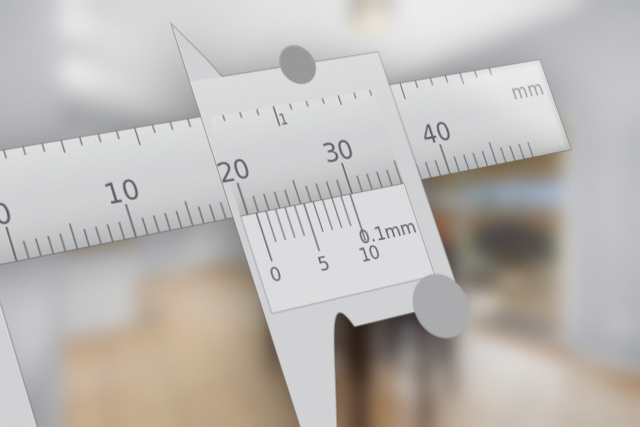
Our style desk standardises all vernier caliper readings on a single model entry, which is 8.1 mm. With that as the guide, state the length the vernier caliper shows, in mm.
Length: 20.8 mm
